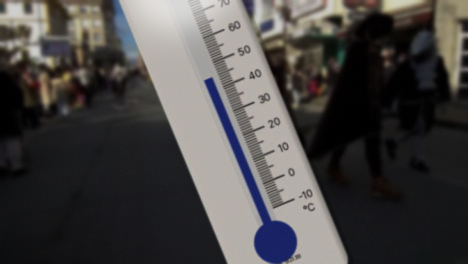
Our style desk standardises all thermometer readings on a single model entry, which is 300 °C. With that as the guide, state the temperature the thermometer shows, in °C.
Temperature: 45 °C
